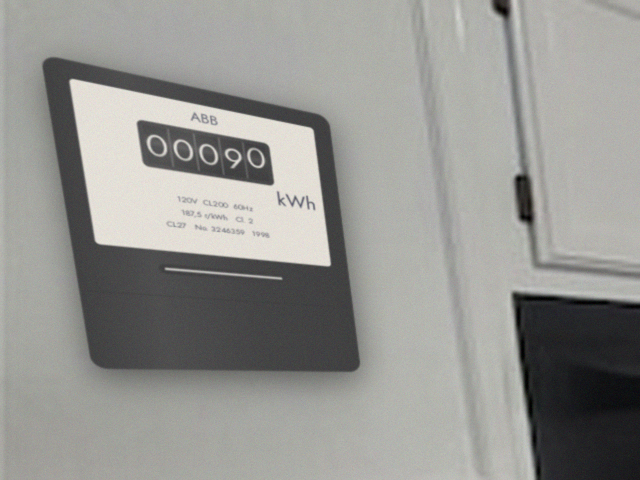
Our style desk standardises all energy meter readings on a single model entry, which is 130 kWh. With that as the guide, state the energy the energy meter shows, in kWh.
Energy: 90 kWh
